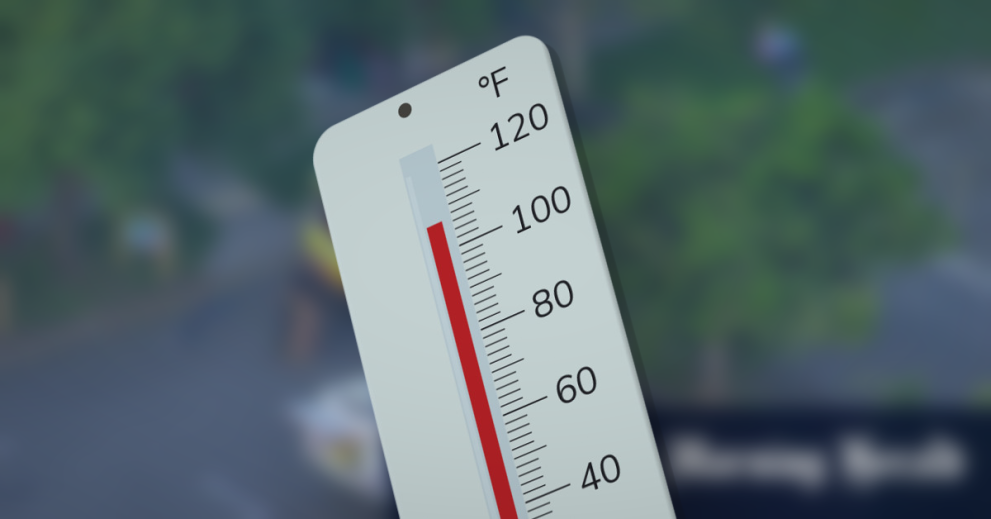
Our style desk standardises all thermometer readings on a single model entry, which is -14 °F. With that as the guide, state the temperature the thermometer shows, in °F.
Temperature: 107 °F
